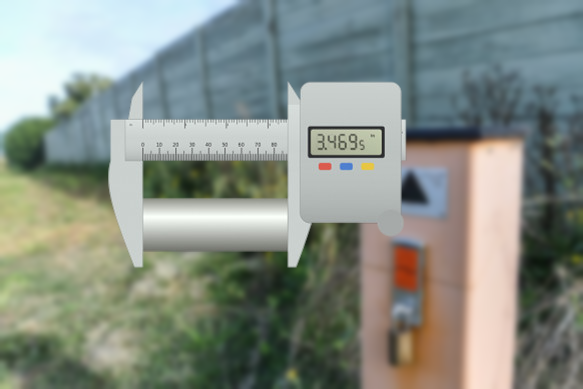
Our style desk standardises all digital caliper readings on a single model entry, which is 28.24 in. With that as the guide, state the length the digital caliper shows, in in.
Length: 3.4695 in
